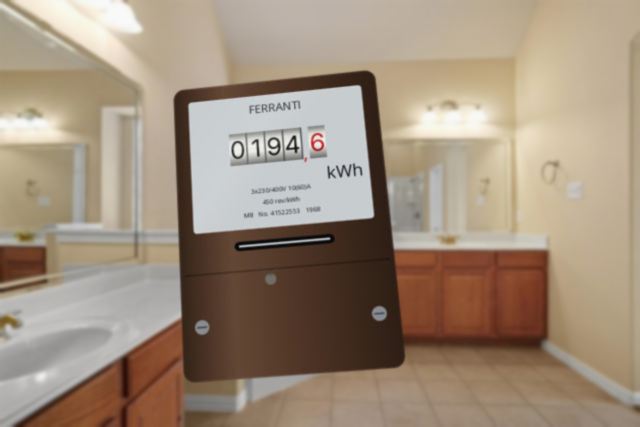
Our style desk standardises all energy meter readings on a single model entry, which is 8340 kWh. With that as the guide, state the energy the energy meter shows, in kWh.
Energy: 194.6 kWh
